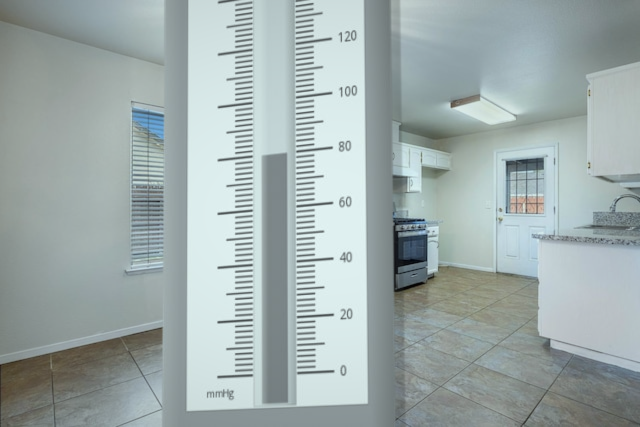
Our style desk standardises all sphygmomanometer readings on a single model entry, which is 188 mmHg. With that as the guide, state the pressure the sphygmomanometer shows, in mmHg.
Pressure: 80 mmHg
